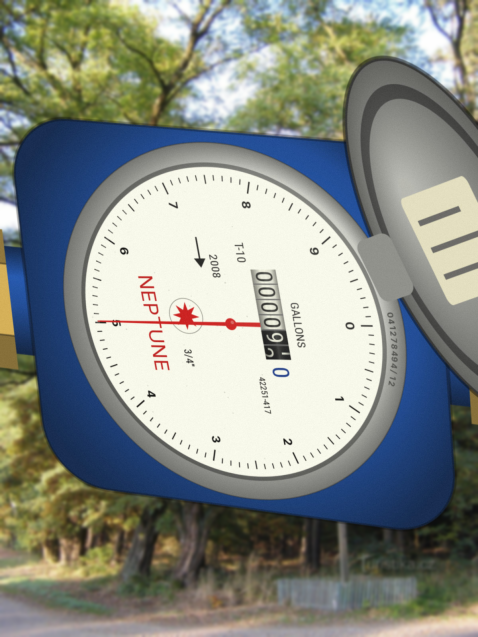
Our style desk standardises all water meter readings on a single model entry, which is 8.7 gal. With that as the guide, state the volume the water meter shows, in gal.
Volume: 915.0 gal
